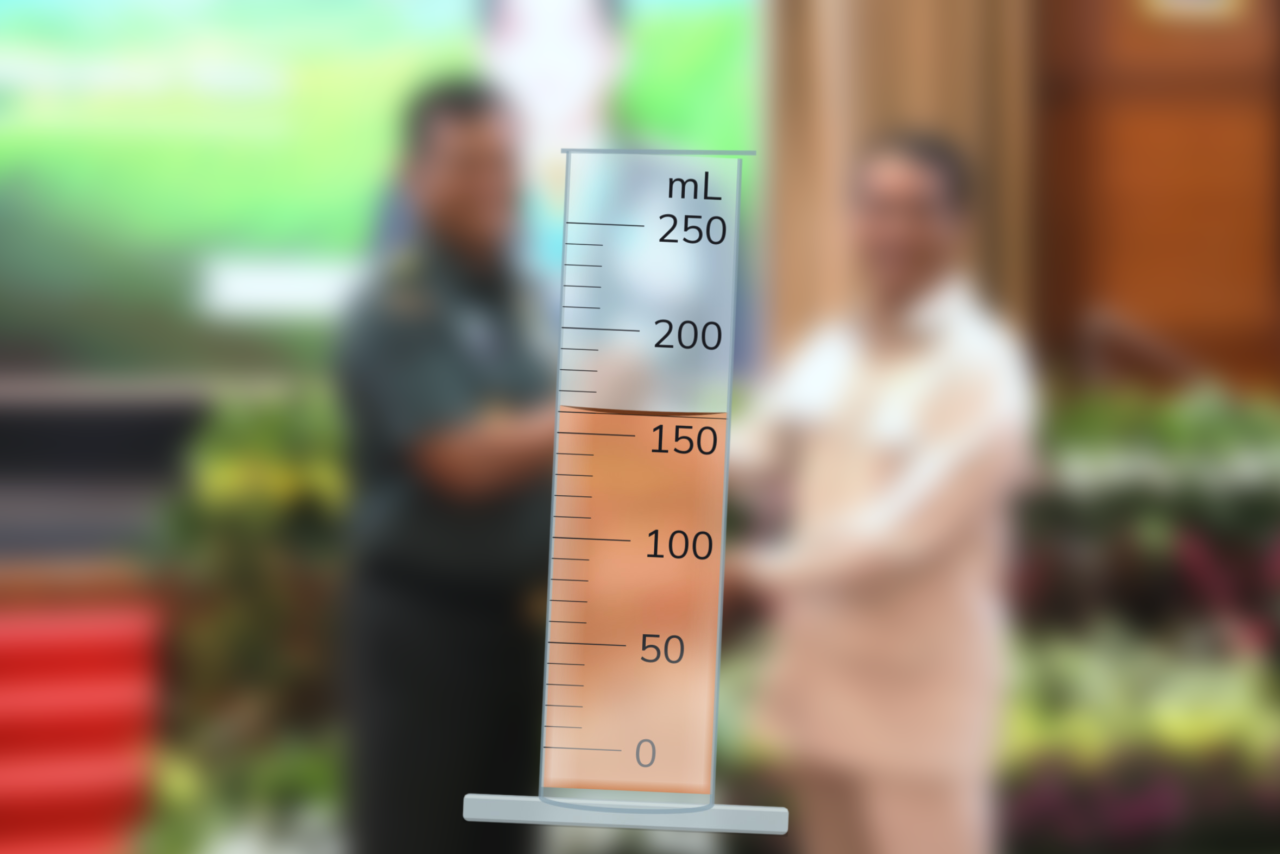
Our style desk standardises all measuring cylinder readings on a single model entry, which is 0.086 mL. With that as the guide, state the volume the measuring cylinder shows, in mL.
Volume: 160 mL
